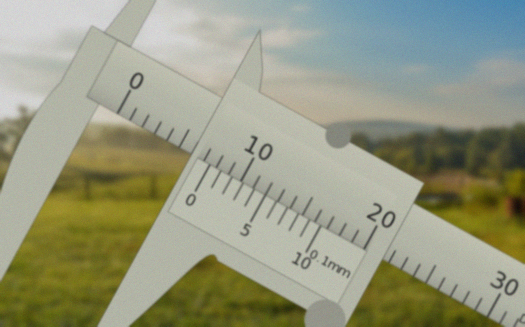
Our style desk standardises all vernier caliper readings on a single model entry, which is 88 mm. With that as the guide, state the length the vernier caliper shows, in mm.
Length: 7.5 mm
